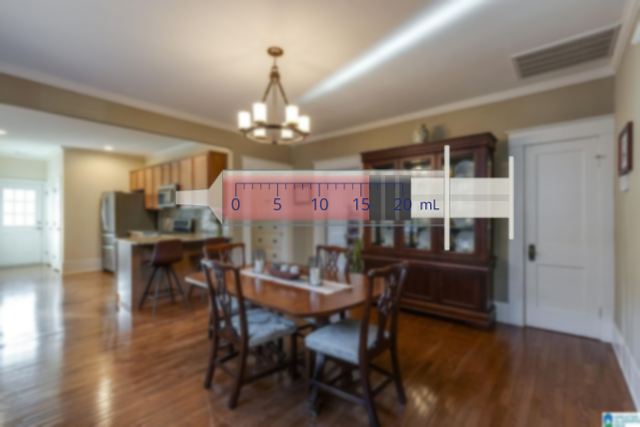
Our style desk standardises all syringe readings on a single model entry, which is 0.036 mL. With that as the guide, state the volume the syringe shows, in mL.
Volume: 16 mL
